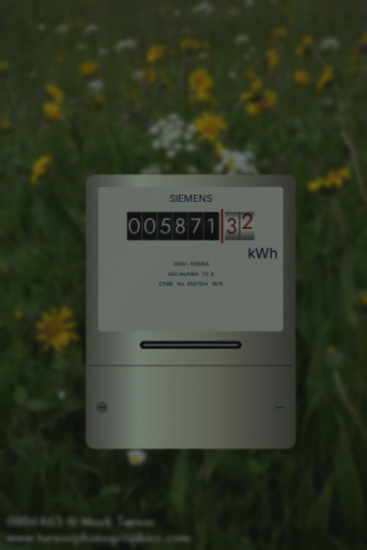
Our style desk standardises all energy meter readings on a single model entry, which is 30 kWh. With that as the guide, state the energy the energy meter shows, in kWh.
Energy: 5871.32 kWh
